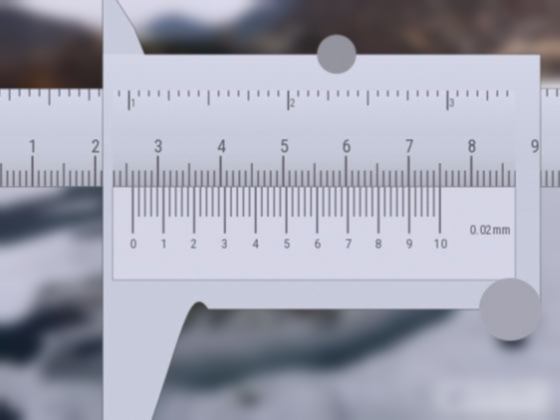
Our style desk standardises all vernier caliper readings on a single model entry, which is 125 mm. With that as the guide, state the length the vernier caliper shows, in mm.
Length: 26.0 mm
